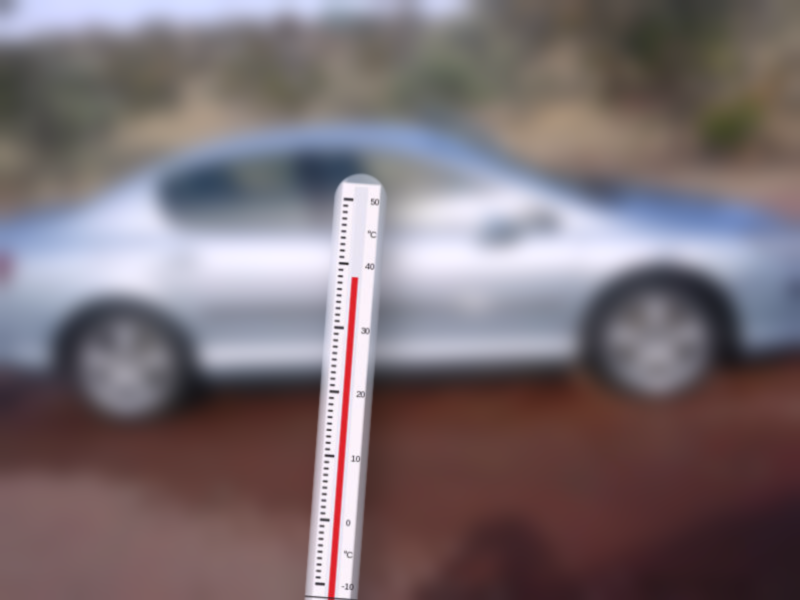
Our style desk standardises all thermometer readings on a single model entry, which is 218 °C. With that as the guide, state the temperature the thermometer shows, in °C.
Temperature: 38 °C
